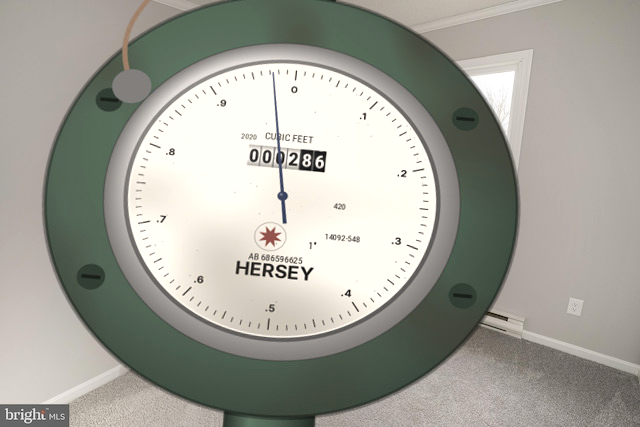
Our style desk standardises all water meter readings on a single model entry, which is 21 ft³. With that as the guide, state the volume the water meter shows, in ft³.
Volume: 285.97 ft³
